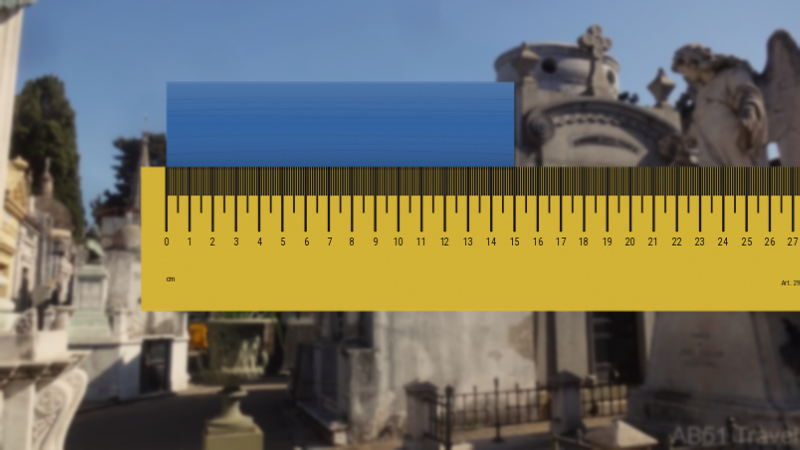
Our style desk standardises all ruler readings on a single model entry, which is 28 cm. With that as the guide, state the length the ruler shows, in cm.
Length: 15 cm
